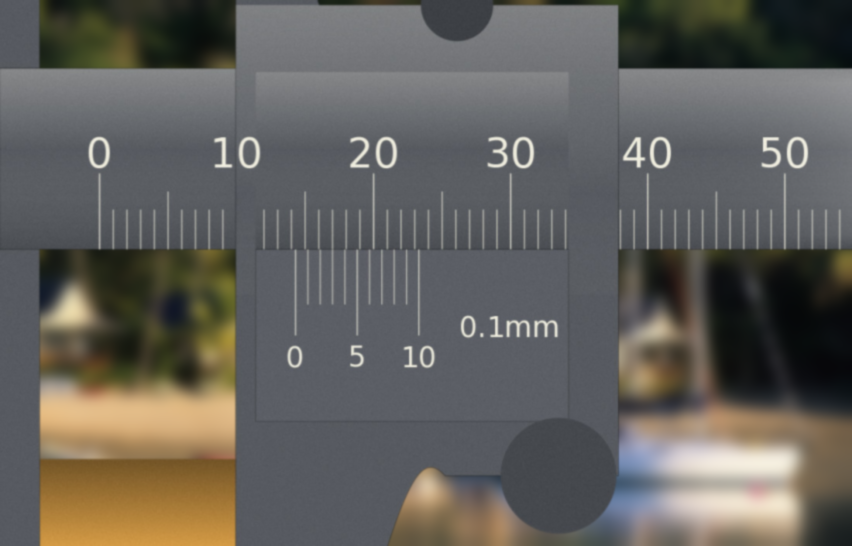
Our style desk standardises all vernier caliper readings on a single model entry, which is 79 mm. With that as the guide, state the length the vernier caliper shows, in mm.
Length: 14.3 mm
